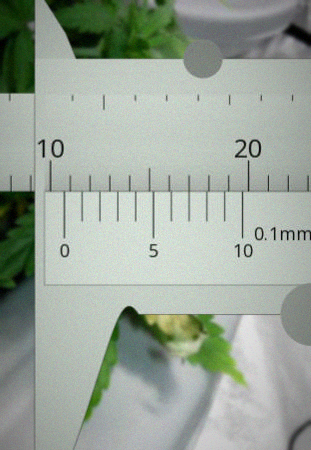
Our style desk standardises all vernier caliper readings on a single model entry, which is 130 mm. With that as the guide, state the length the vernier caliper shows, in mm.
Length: 10.7 mm
